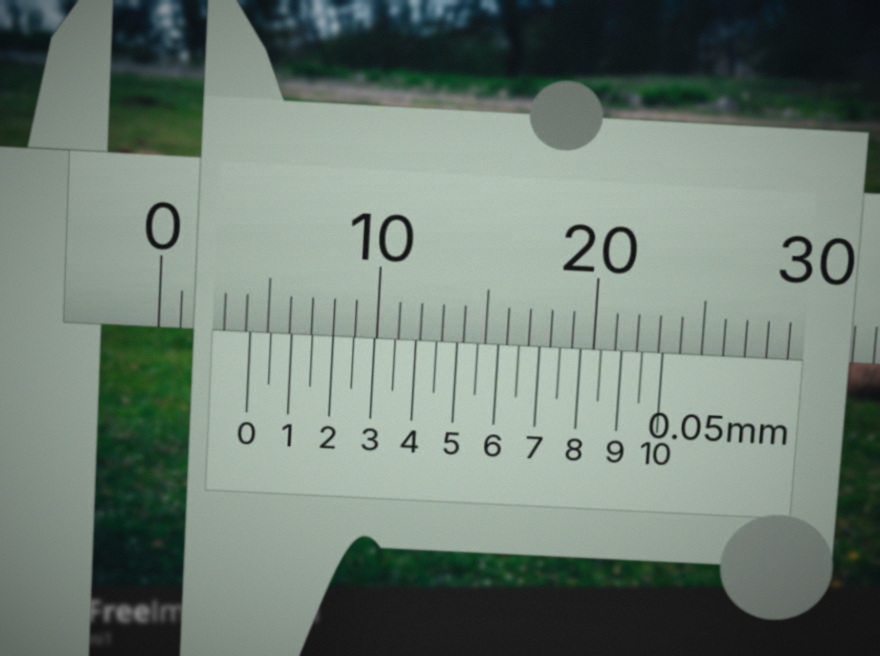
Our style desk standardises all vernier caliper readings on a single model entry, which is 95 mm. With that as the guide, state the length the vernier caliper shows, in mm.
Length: 4.2 mm
